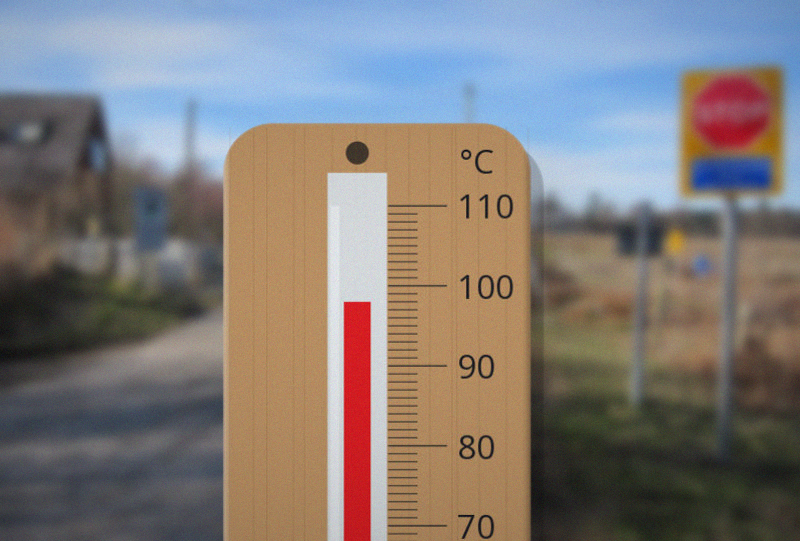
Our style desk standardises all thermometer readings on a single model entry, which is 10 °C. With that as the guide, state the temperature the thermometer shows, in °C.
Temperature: 98 °C
